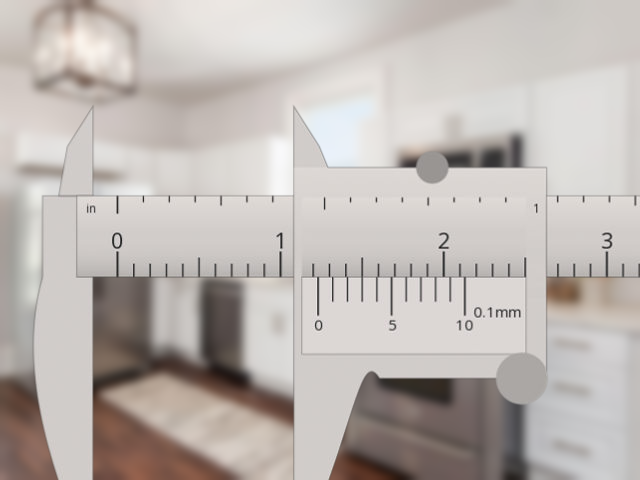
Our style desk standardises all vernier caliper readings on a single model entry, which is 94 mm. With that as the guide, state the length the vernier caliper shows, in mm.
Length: 12.3 mm
